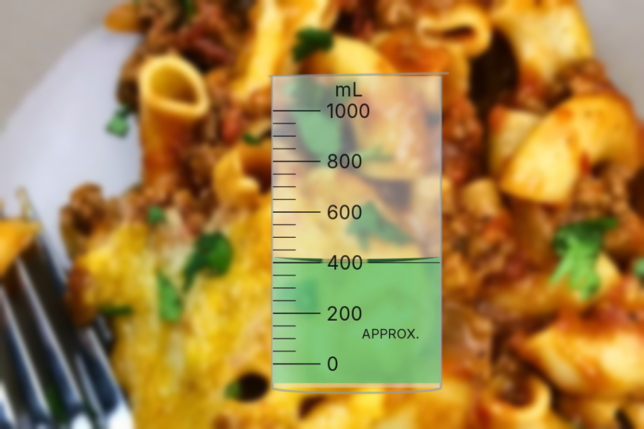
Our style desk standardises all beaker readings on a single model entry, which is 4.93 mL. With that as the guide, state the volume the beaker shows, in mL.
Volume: 400 mL
